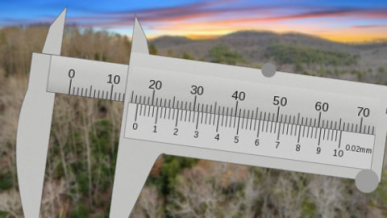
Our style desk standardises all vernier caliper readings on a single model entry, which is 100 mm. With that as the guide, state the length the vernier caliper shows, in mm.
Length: 16.5 mm
